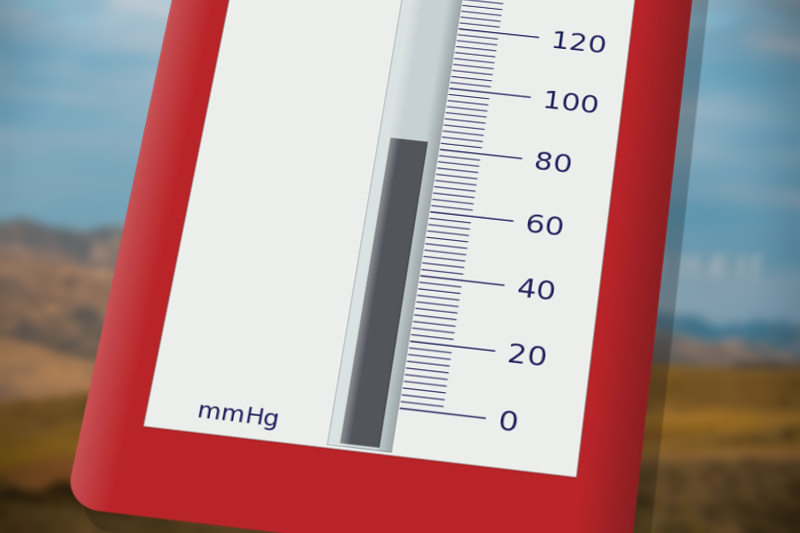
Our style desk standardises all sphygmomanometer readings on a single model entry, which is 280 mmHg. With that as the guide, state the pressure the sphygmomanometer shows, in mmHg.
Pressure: 82 mmHg
